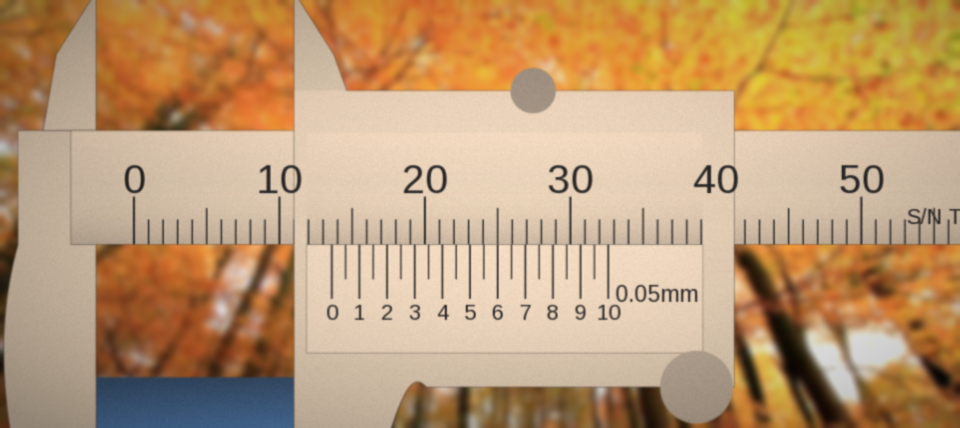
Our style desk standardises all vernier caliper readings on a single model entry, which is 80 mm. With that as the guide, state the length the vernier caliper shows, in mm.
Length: 13.6 mm
